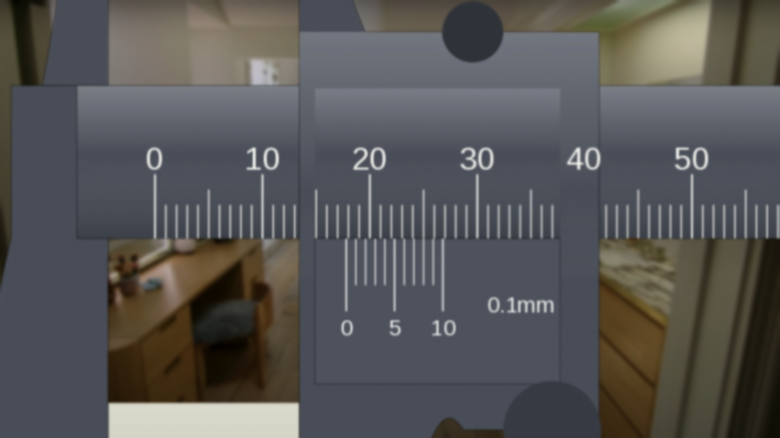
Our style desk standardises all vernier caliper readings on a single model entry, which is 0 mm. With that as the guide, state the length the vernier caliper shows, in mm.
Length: 17.8 mm
